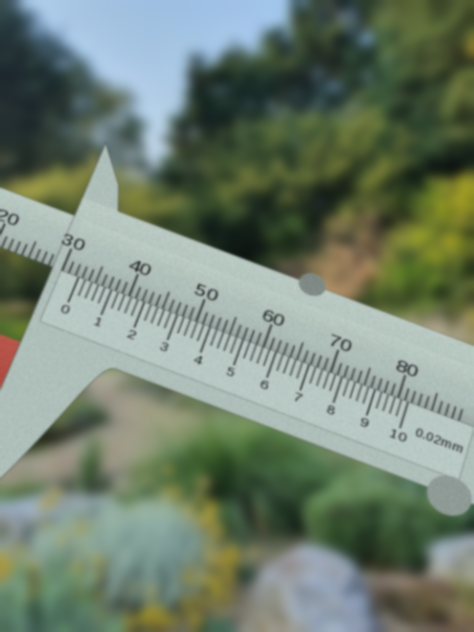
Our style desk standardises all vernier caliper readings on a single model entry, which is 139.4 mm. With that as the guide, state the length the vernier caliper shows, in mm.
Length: 32.5 mm
